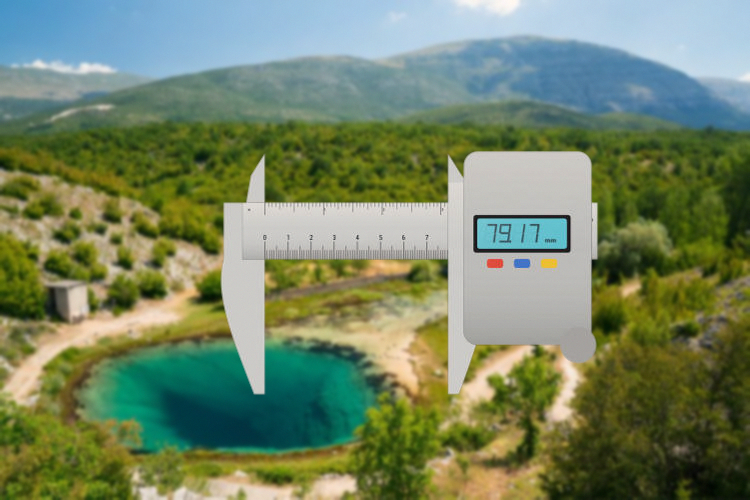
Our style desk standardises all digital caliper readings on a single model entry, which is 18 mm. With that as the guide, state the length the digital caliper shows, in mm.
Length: 79.17 mm
